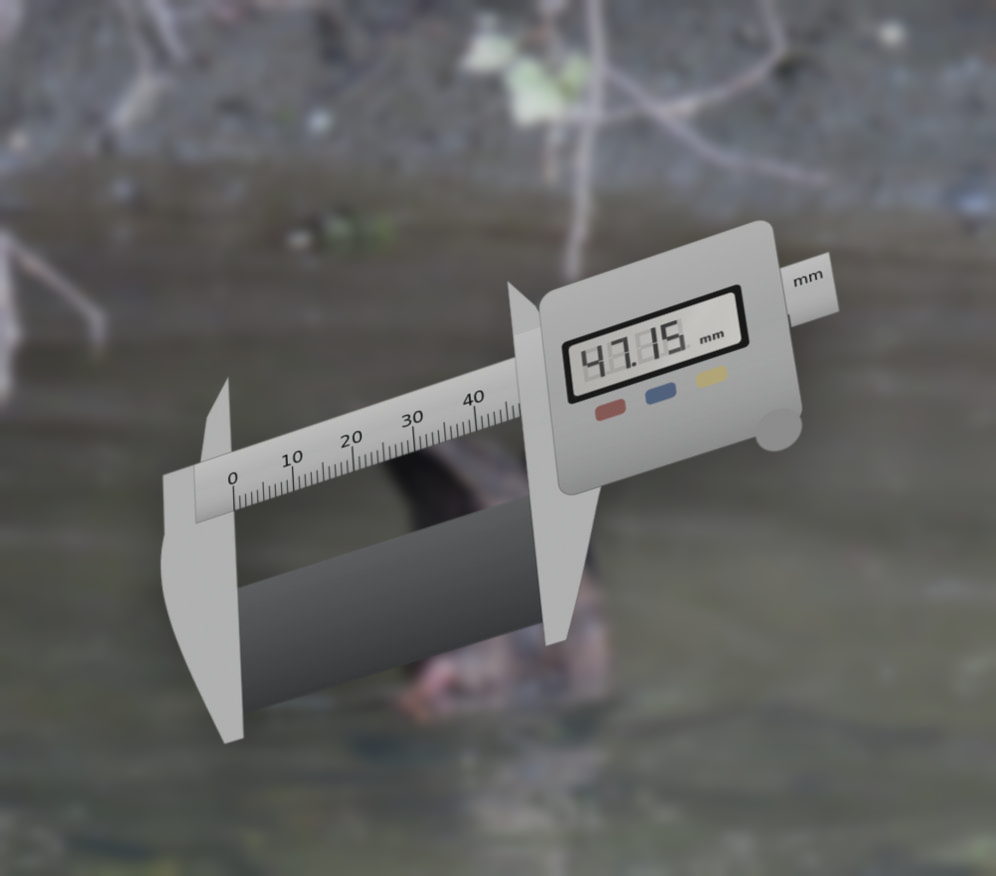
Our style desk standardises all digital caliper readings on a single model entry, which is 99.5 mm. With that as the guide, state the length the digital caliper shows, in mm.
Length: 47.15 mm
